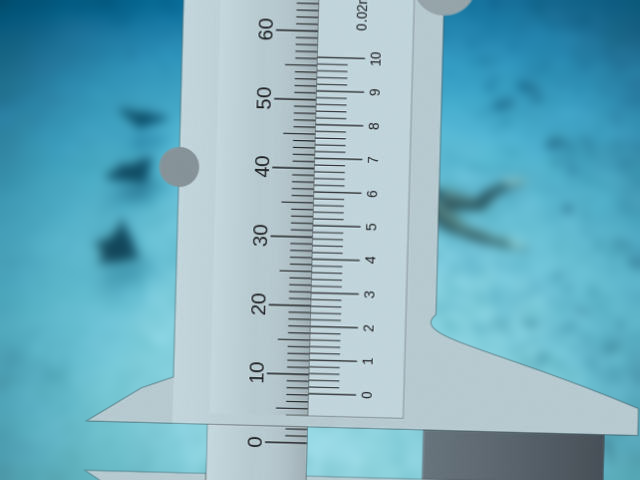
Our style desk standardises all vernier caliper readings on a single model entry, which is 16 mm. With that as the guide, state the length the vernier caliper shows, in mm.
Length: 7.2 mm
